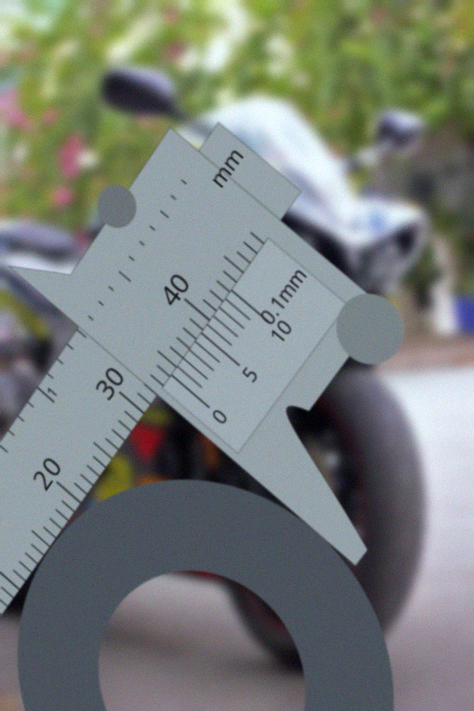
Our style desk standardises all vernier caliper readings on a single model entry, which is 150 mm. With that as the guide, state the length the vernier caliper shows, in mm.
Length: 34.2 mm
